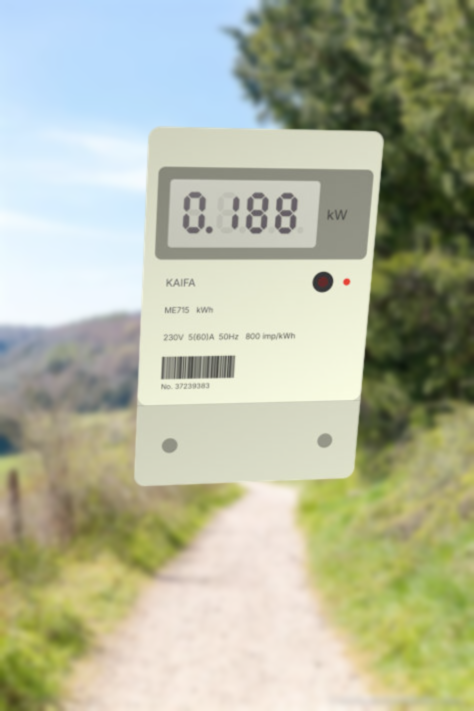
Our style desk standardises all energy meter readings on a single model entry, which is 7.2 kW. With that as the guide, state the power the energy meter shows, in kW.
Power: 0.188 kW
